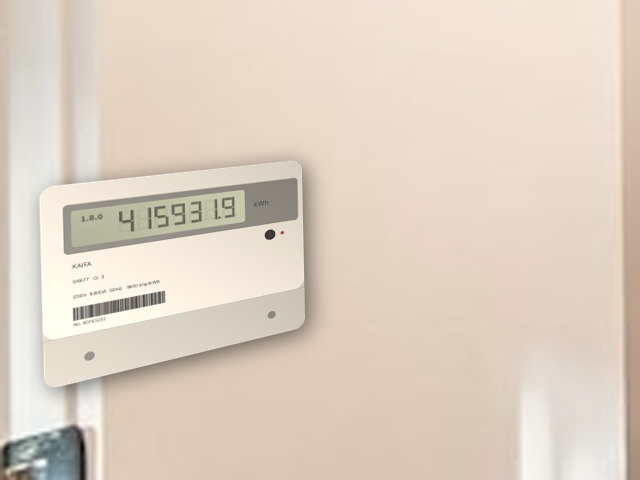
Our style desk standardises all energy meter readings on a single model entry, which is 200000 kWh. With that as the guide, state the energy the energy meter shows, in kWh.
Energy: 415931.9 kWh
